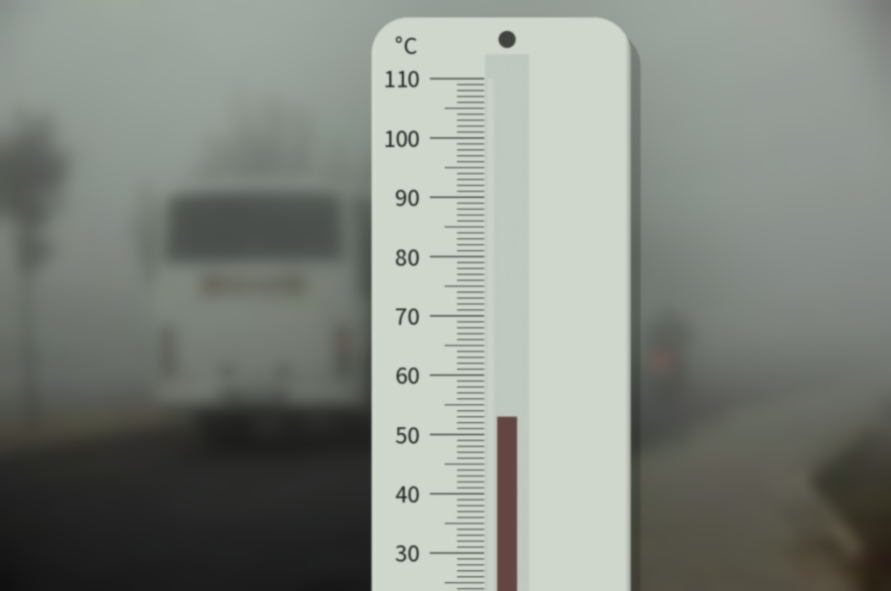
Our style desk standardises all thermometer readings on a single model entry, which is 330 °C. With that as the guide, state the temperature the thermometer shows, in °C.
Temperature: 53 °C
